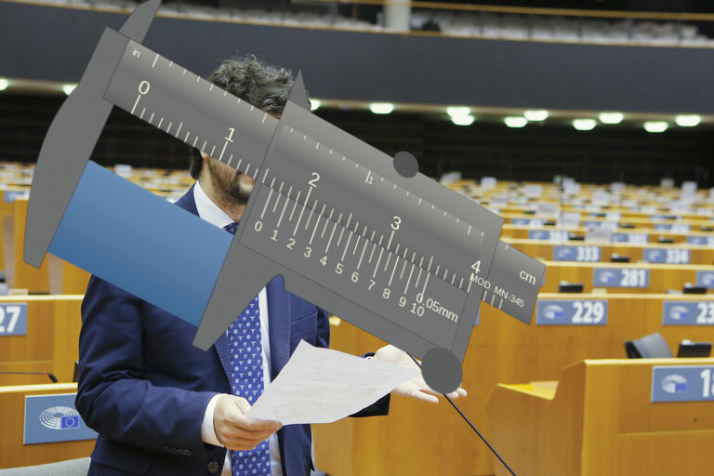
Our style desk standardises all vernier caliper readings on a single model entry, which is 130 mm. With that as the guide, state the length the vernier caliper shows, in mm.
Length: 16.2 mm
